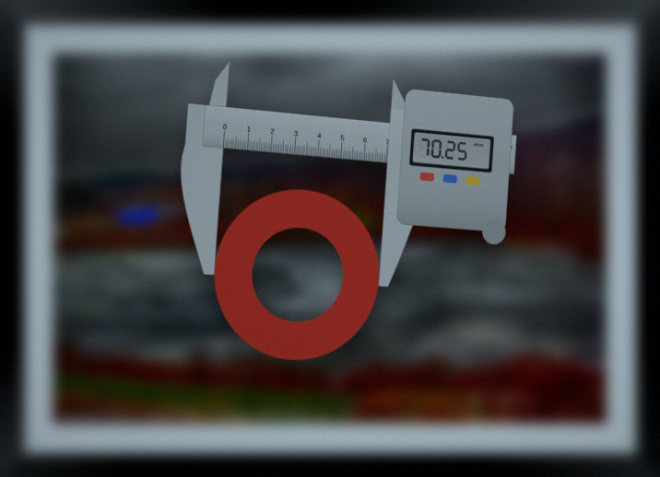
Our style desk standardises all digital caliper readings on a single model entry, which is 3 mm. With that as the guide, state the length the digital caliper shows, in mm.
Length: 70.25 mm
